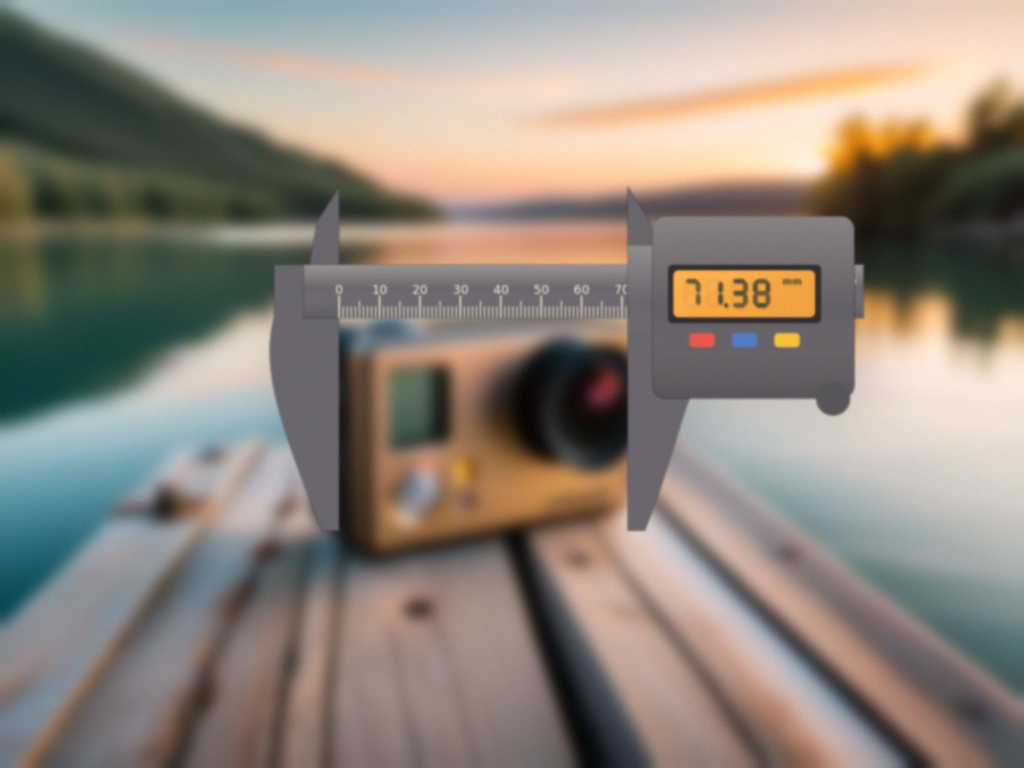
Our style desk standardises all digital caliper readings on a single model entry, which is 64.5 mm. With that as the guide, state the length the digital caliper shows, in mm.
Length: 71.38 mm
